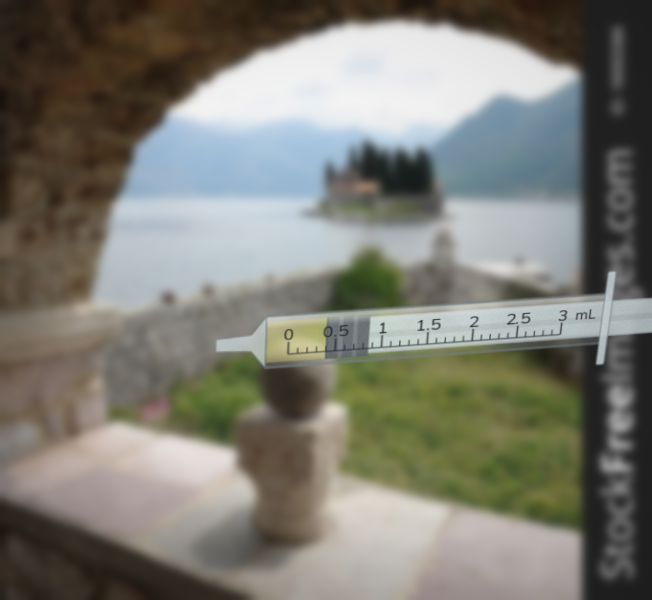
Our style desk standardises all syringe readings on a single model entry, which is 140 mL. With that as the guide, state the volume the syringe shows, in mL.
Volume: 0.4 mL
